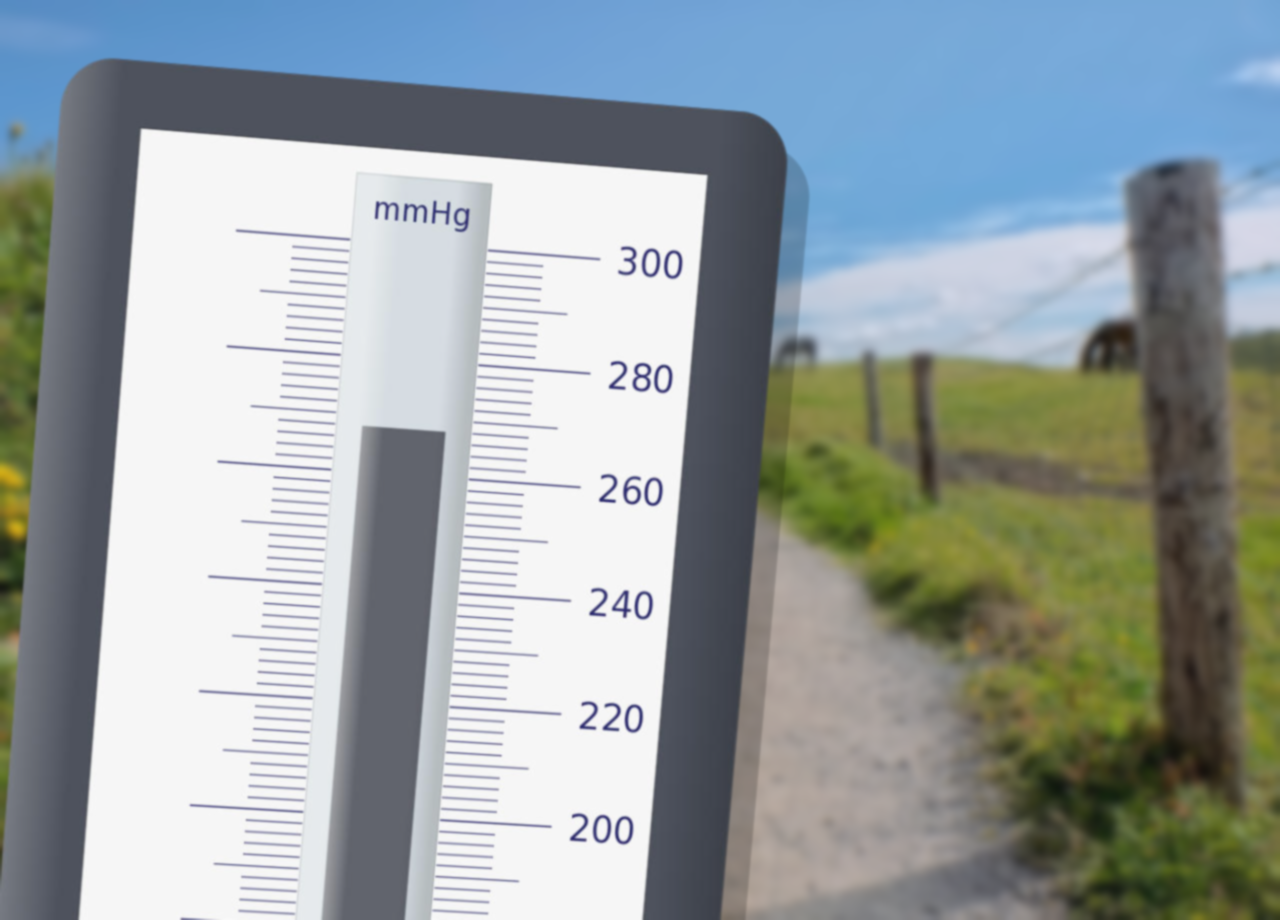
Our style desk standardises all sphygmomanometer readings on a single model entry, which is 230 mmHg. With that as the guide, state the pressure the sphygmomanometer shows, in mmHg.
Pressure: 268 mmHg
